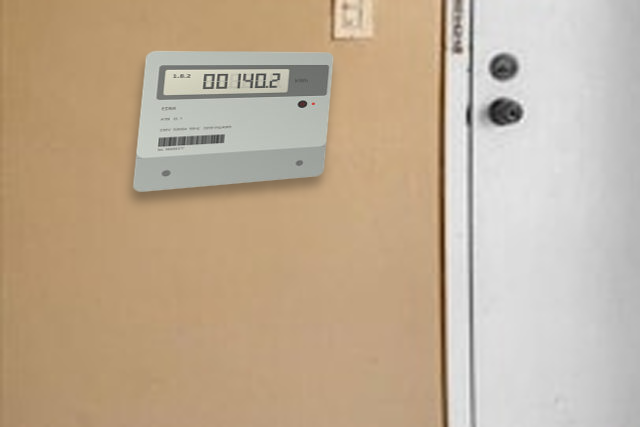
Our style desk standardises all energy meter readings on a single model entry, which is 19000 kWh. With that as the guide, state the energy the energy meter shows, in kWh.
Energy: 140.2 kWh
